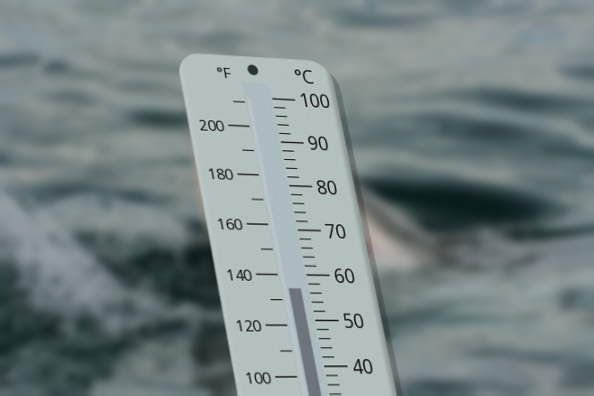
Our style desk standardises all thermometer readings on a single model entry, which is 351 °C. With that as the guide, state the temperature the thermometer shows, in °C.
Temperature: 57 °C
